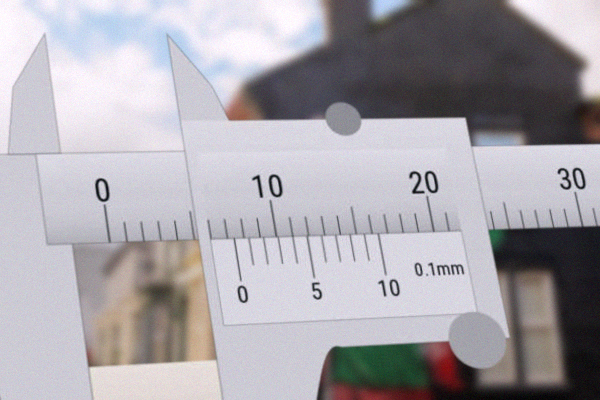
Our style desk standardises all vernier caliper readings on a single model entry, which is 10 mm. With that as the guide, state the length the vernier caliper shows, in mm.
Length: 7.4 mm
